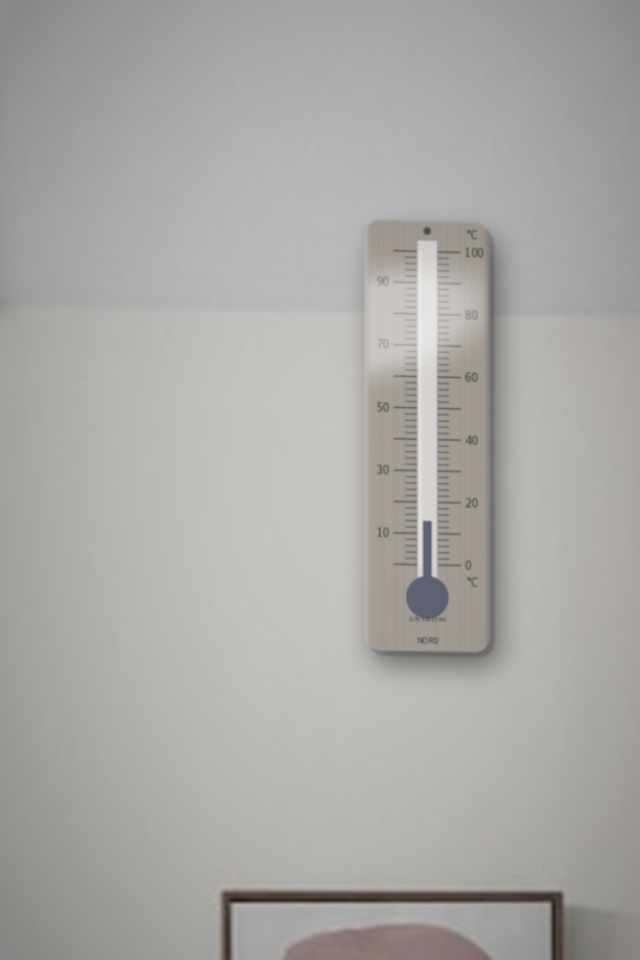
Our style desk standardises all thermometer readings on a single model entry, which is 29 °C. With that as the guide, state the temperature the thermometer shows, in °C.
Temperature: 14 °C
